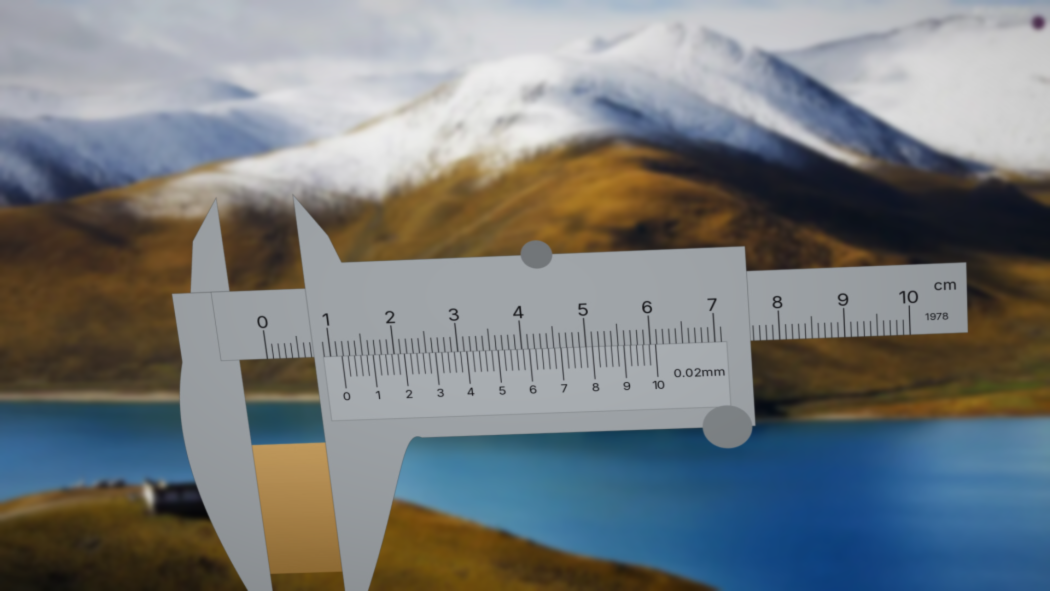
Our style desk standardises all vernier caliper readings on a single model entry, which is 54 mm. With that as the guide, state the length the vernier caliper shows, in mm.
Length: 11.8 mm
